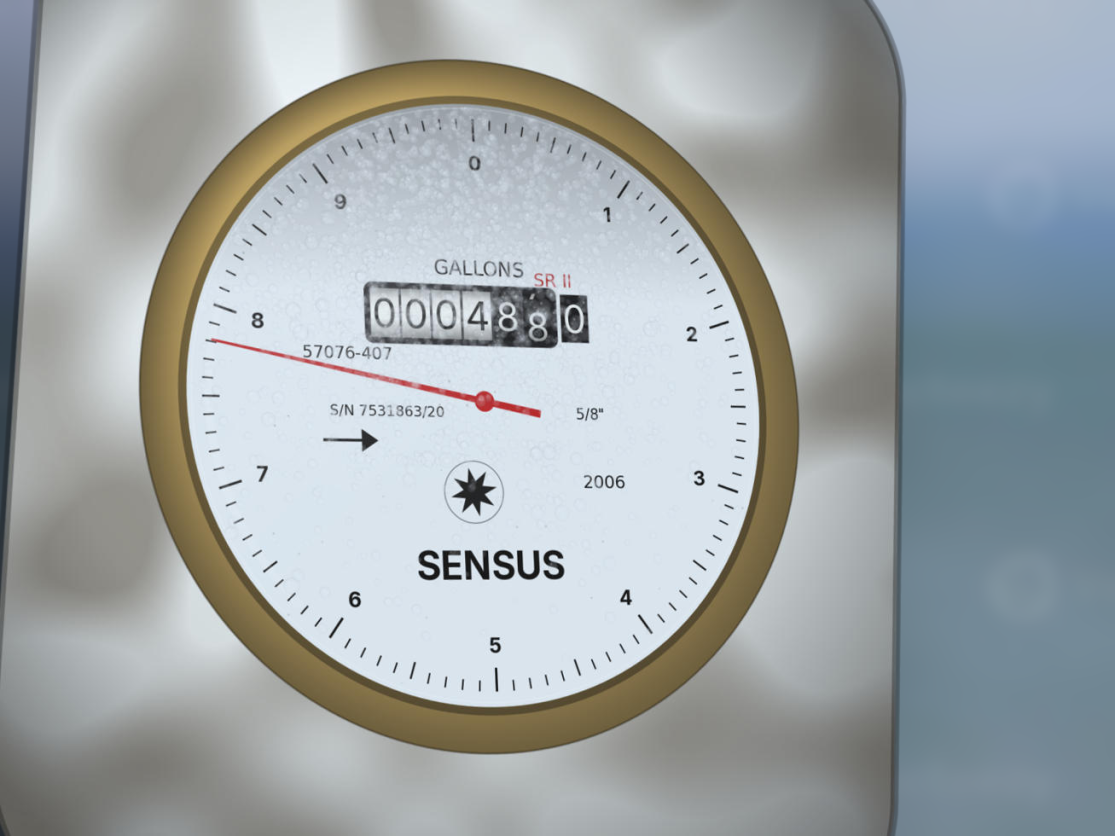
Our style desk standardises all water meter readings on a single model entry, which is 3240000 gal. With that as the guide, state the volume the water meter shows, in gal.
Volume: 4877.8 gal
